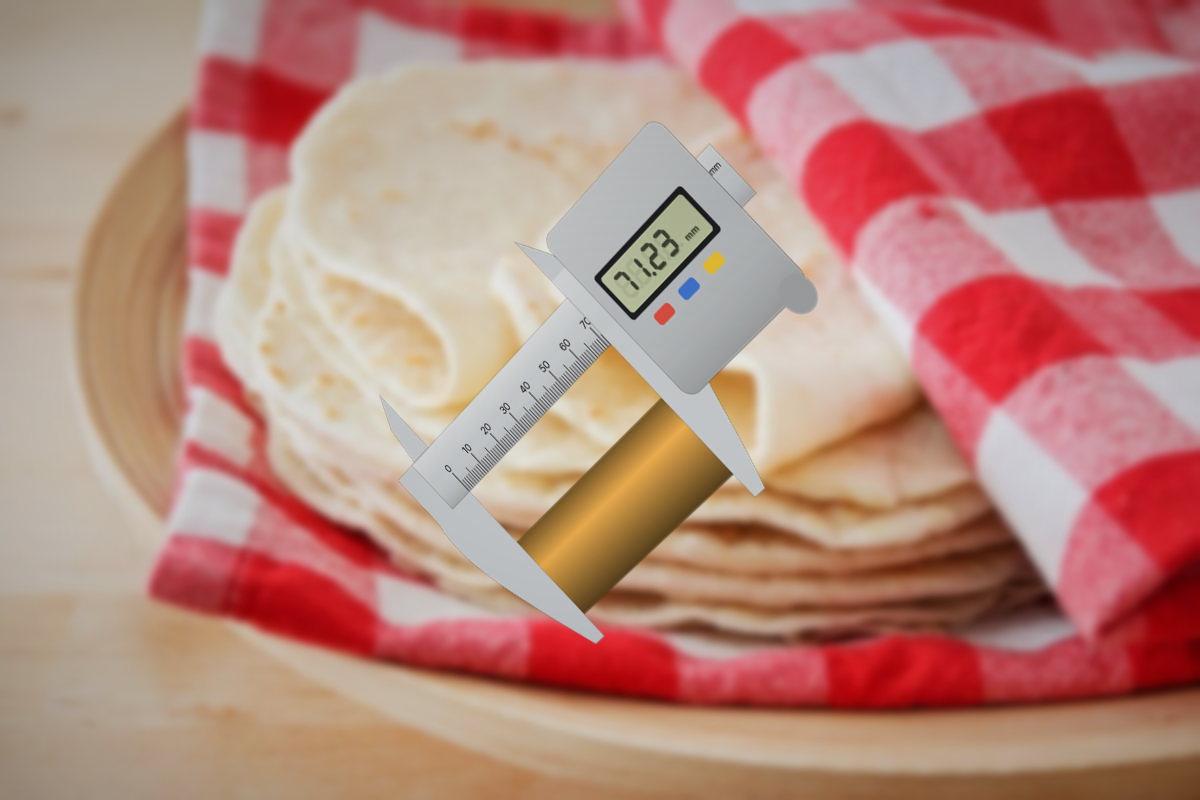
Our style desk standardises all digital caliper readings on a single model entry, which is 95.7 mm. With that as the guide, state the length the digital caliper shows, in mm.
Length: 71.23 mm
